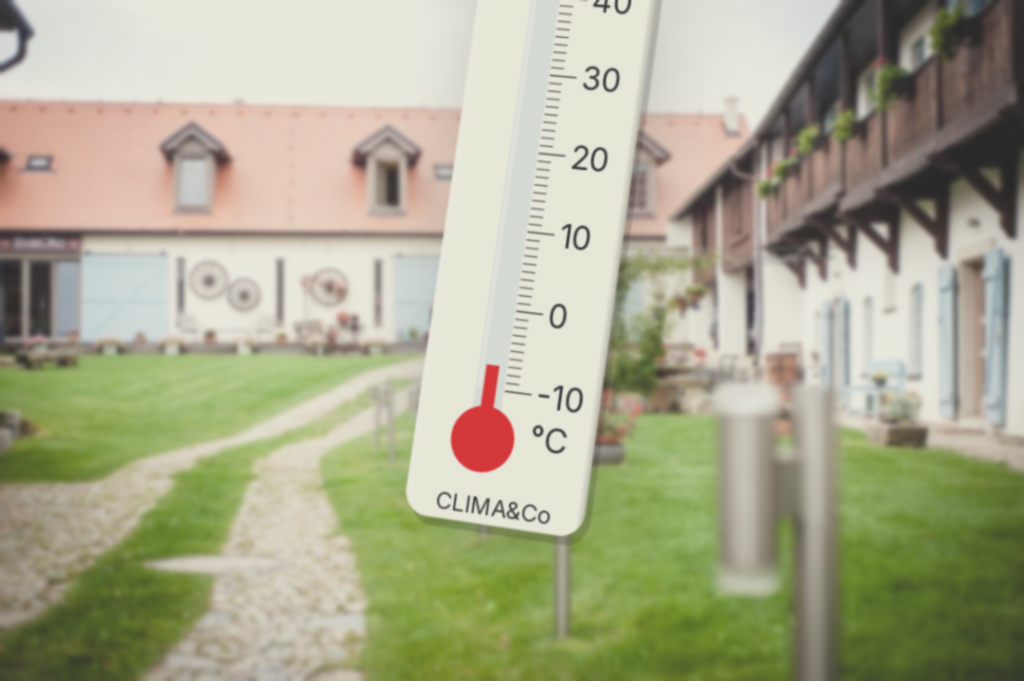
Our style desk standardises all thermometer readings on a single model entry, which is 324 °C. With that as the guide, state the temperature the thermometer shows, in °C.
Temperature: -7 °C
